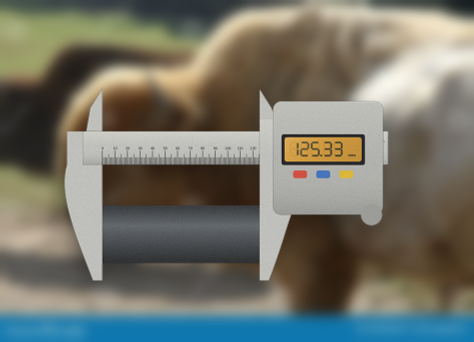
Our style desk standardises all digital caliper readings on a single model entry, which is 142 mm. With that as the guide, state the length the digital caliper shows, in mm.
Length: 125.33 mm
